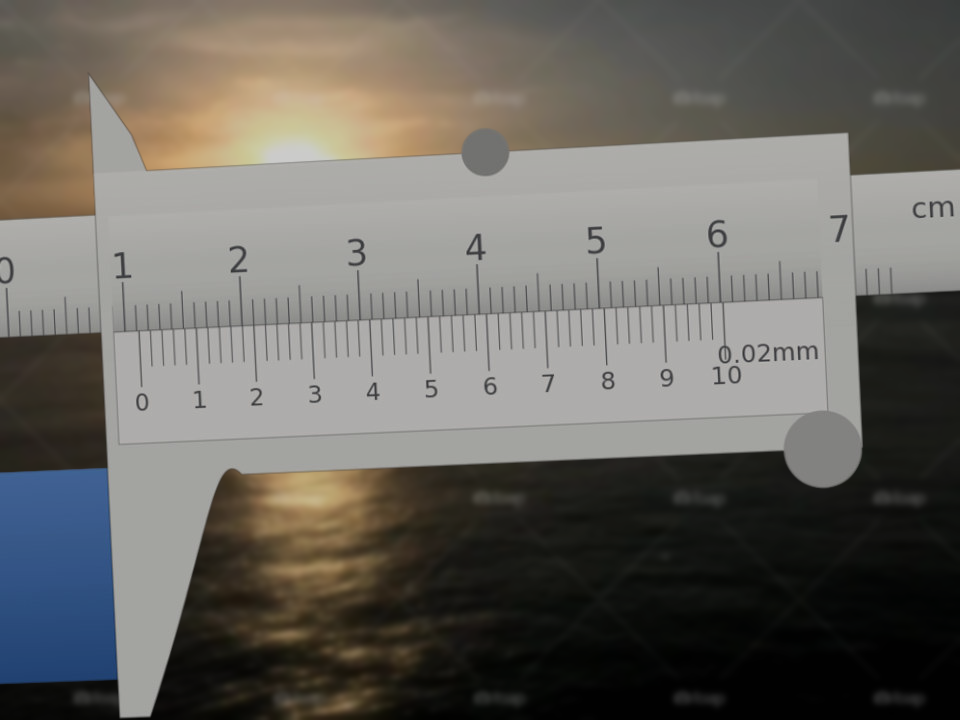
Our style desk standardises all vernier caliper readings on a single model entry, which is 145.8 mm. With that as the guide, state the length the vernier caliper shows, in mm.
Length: 11.2 mm
